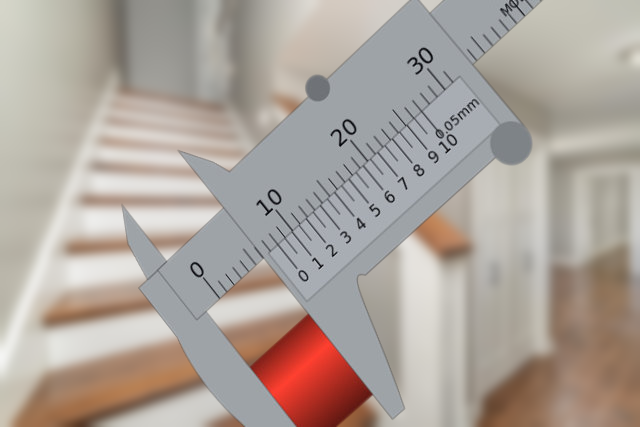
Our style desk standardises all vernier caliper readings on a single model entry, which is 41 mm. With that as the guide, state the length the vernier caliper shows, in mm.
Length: 8.0 mm
